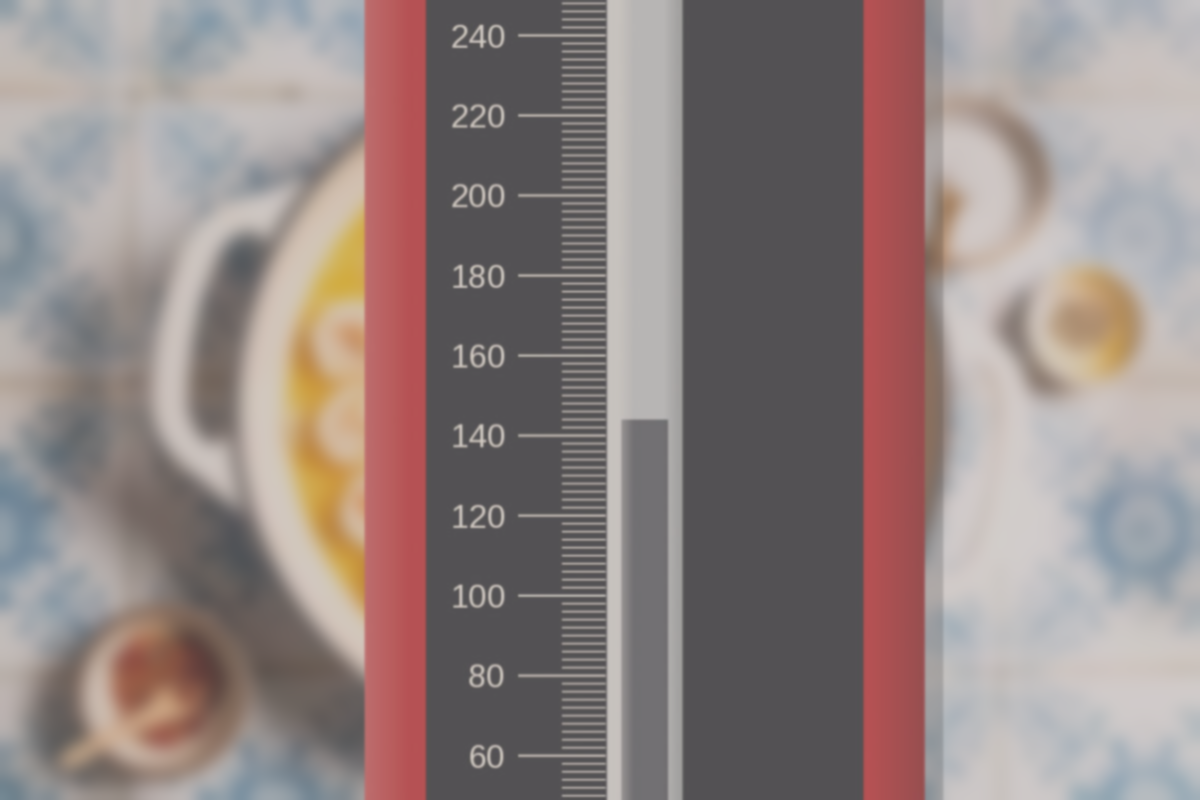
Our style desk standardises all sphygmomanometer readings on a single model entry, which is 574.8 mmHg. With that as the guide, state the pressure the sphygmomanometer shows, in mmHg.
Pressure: 144 mmHg
